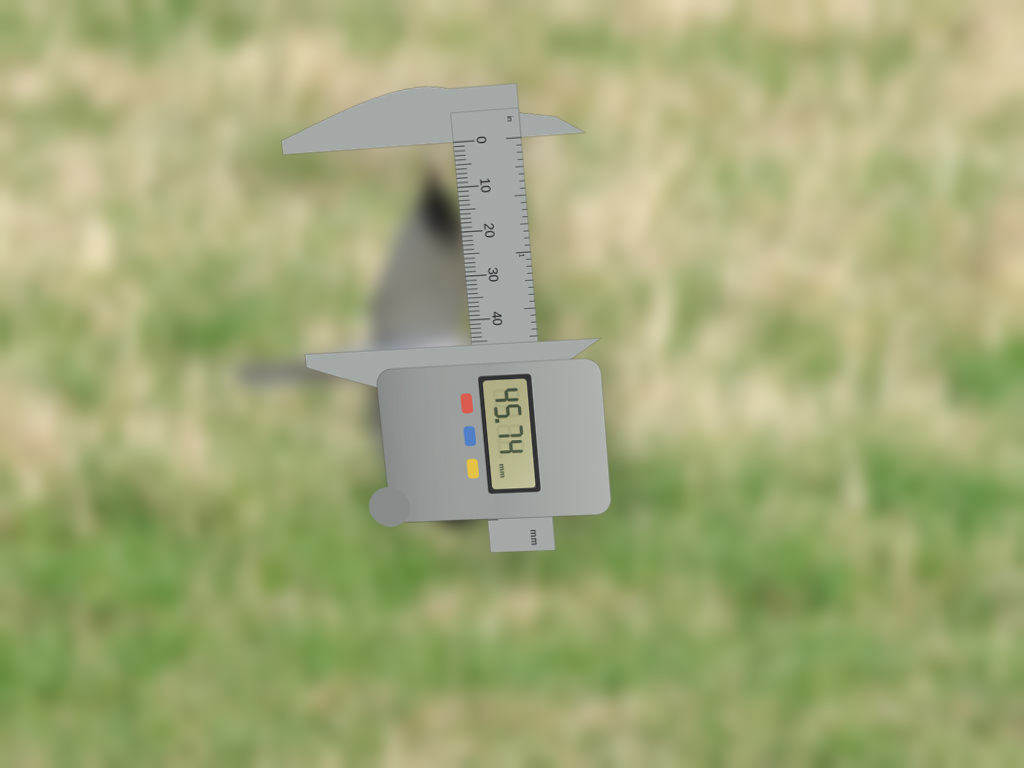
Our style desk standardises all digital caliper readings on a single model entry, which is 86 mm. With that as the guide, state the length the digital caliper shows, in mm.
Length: 45.74 mm
